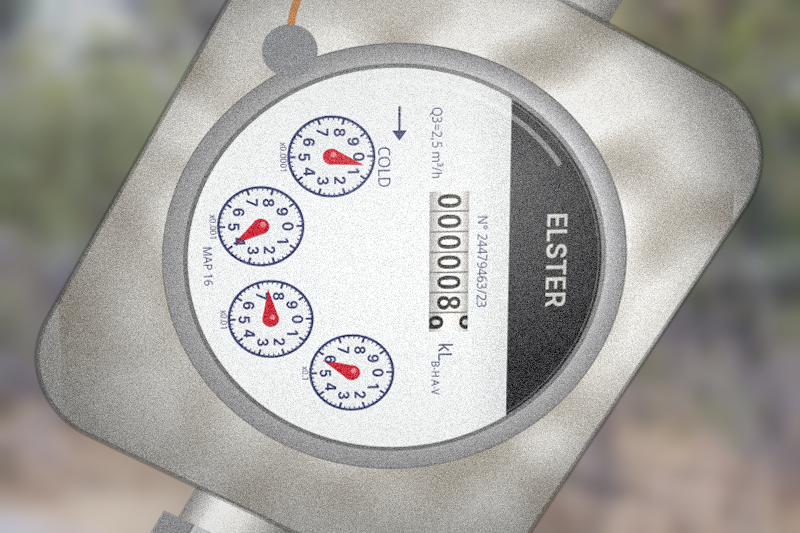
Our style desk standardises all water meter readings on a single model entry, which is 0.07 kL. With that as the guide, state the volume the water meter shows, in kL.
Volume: 88.5740 kL
